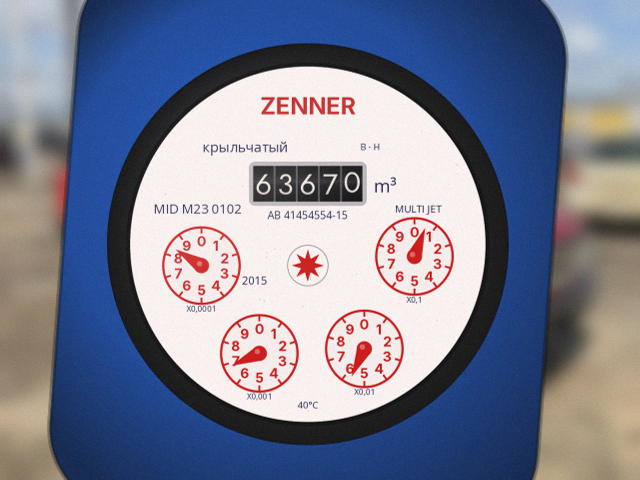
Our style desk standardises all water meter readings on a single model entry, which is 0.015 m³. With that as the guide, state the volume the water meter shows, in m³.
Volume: 63670.0568 m³
